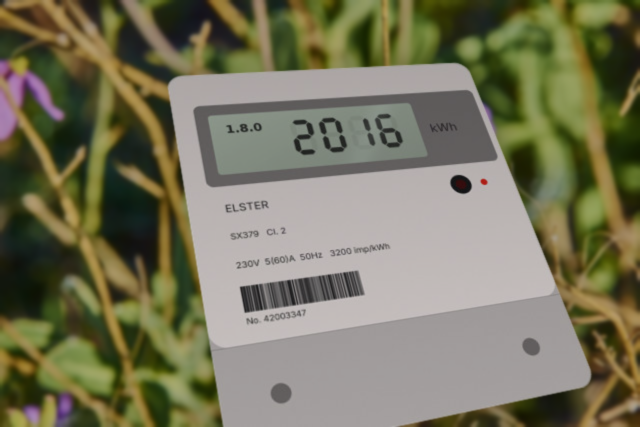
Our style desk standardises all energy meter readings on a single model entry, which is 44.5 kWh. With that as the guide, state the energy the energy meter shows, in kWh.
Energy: 2016 kWh
